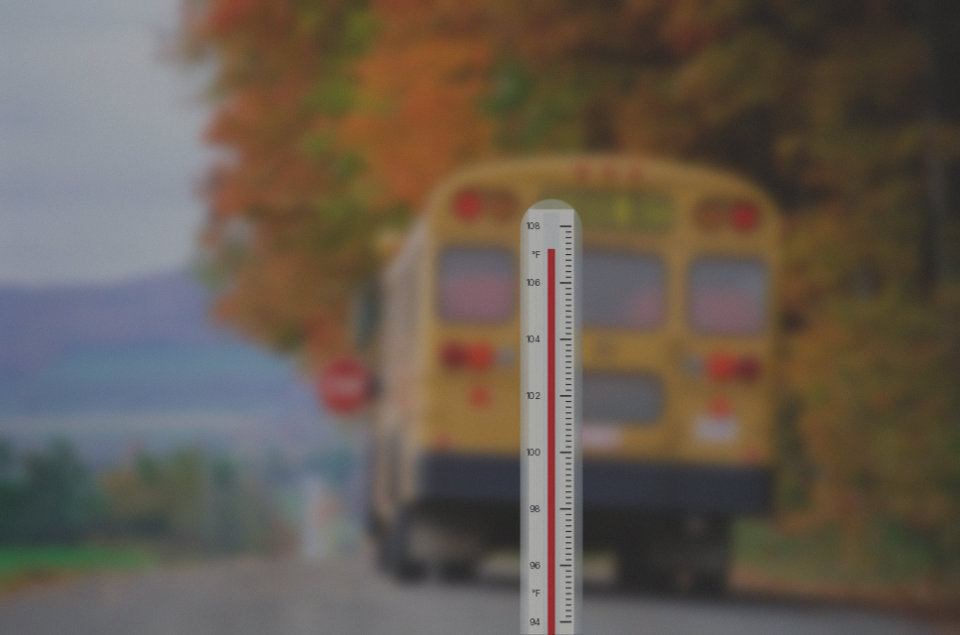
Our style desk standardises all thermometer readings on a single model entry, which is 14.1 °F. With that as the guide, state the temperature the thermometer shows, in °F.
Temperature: 107.2 °F
